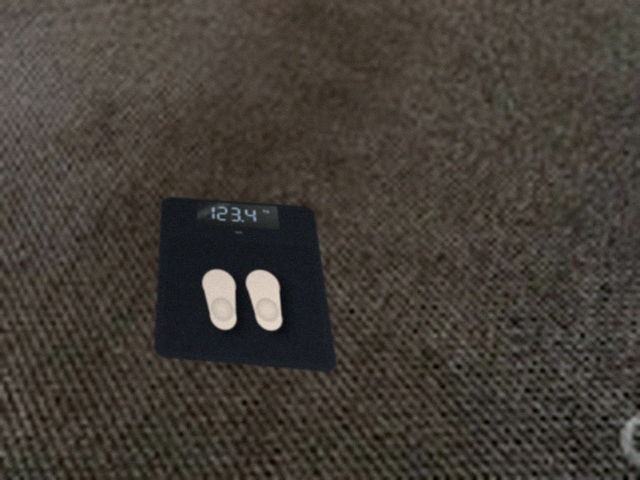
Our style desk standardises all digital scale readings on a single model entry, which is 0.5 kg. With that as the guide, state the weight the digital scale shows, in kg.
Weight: 123.4 kg
